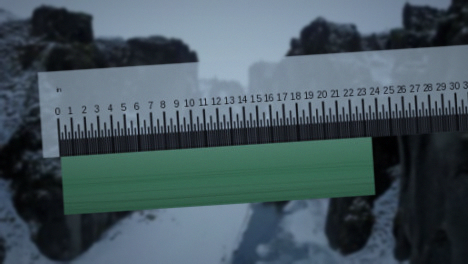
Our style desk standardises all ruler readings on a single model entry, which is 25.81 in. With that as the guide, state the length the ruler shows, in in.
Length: 23.5 in
